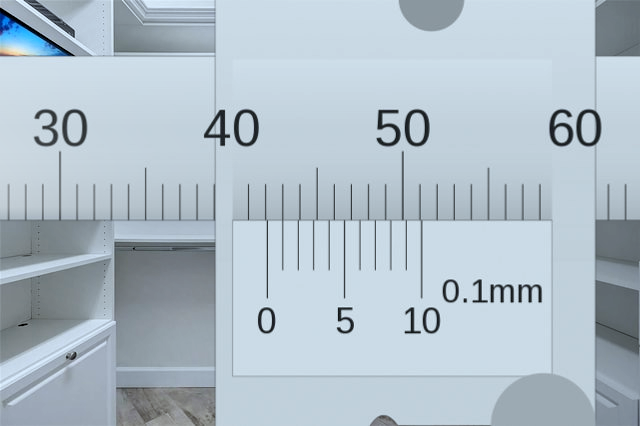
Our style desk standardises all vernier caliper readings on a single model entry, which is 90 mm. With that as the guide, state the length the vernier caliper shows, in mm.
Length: 42.1 mm
